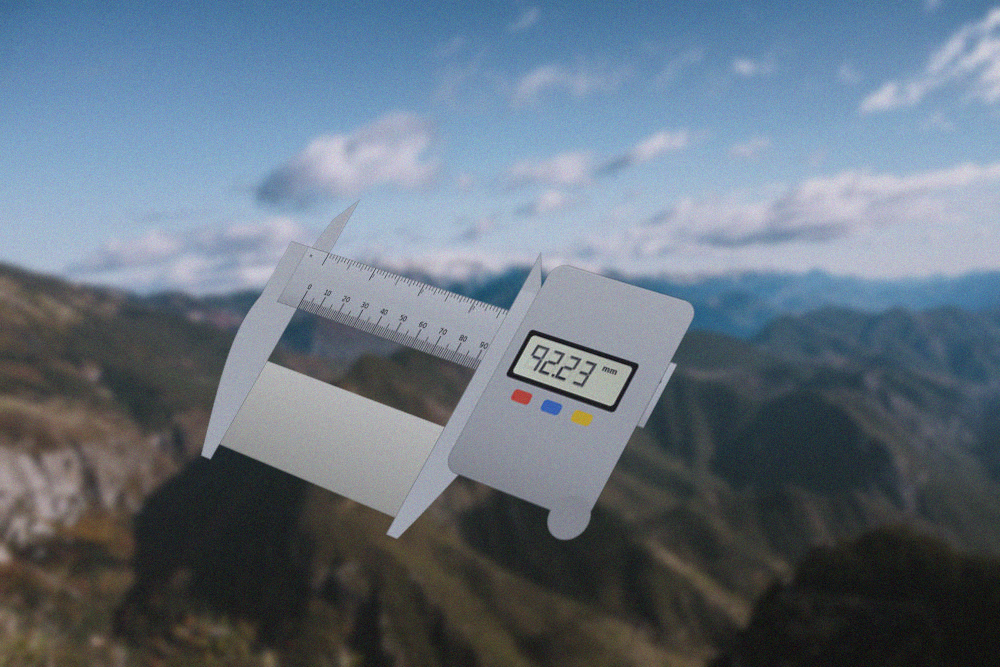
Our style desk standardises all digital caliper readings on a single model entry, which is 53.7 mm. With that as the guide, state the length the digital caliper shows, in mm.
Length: 92.23 mm
